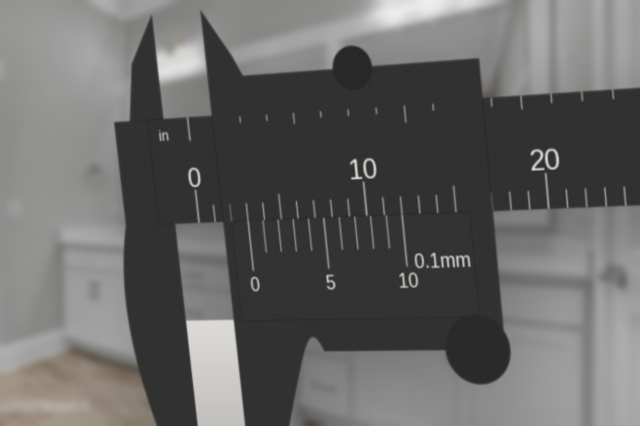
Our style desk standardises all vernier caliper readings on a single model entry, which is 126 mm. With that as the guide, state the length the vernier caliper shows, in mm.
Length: 3.0 mm
